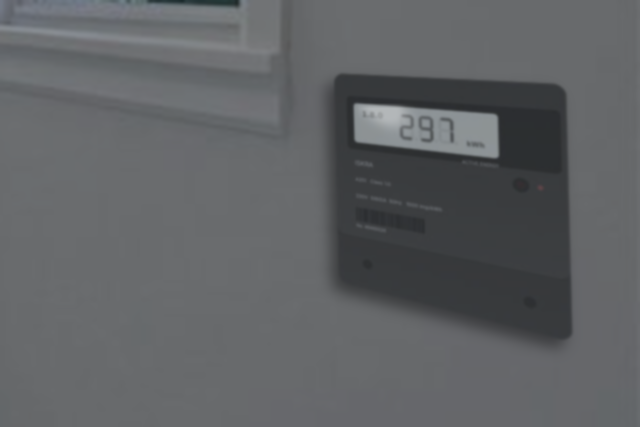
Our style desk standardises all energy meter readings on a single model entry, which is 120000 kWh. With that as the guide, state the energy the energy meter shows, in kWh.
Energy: 297 kWh
